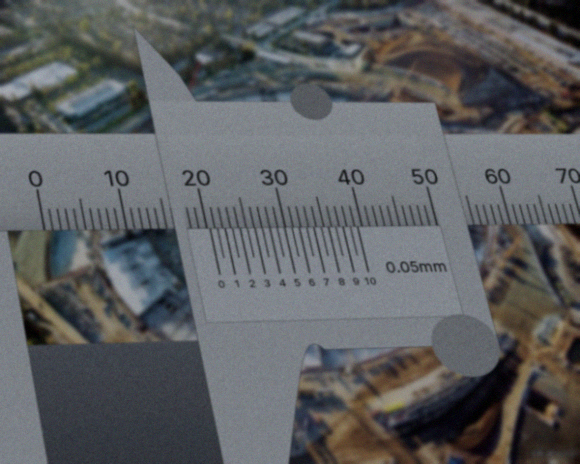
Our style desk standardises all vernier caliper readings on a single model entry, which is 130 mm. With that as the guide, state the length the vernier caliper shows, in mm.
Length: 20.4 mm
